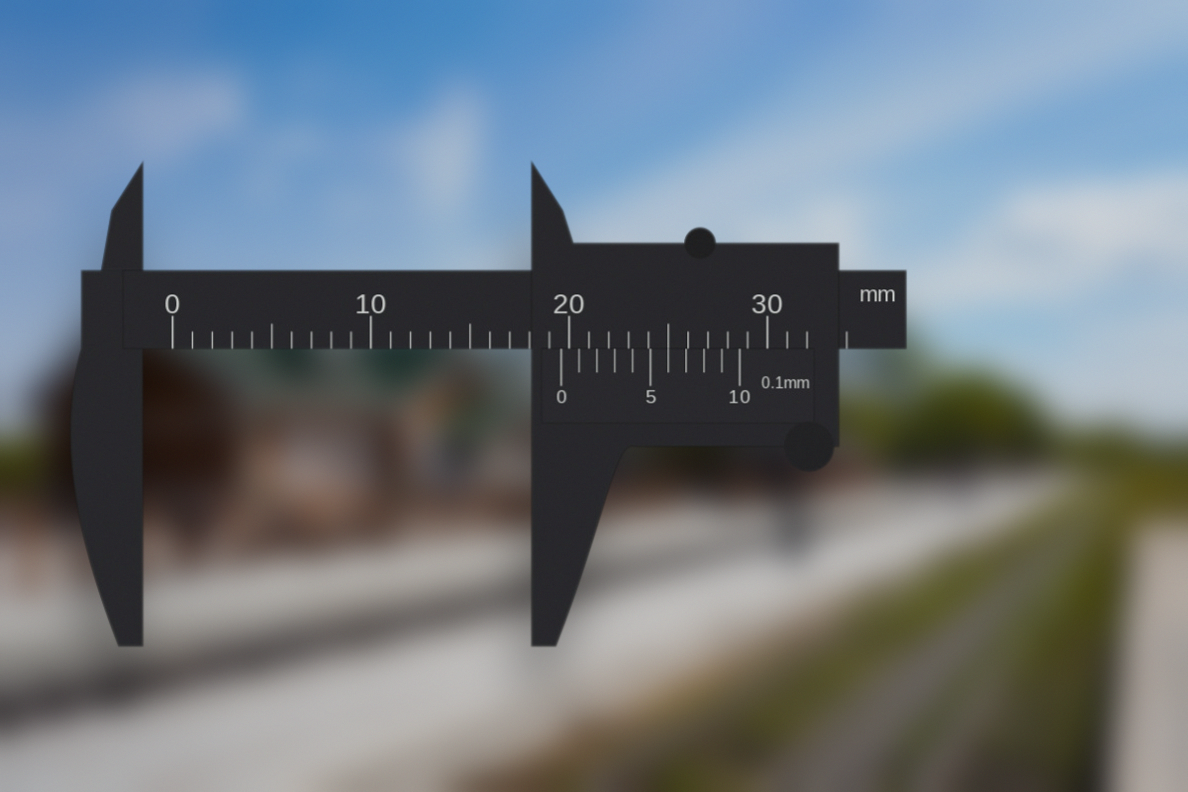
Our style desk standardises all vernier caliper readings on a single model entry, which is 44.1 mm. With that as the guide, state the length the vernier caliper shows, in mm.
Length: 19.6 mm
